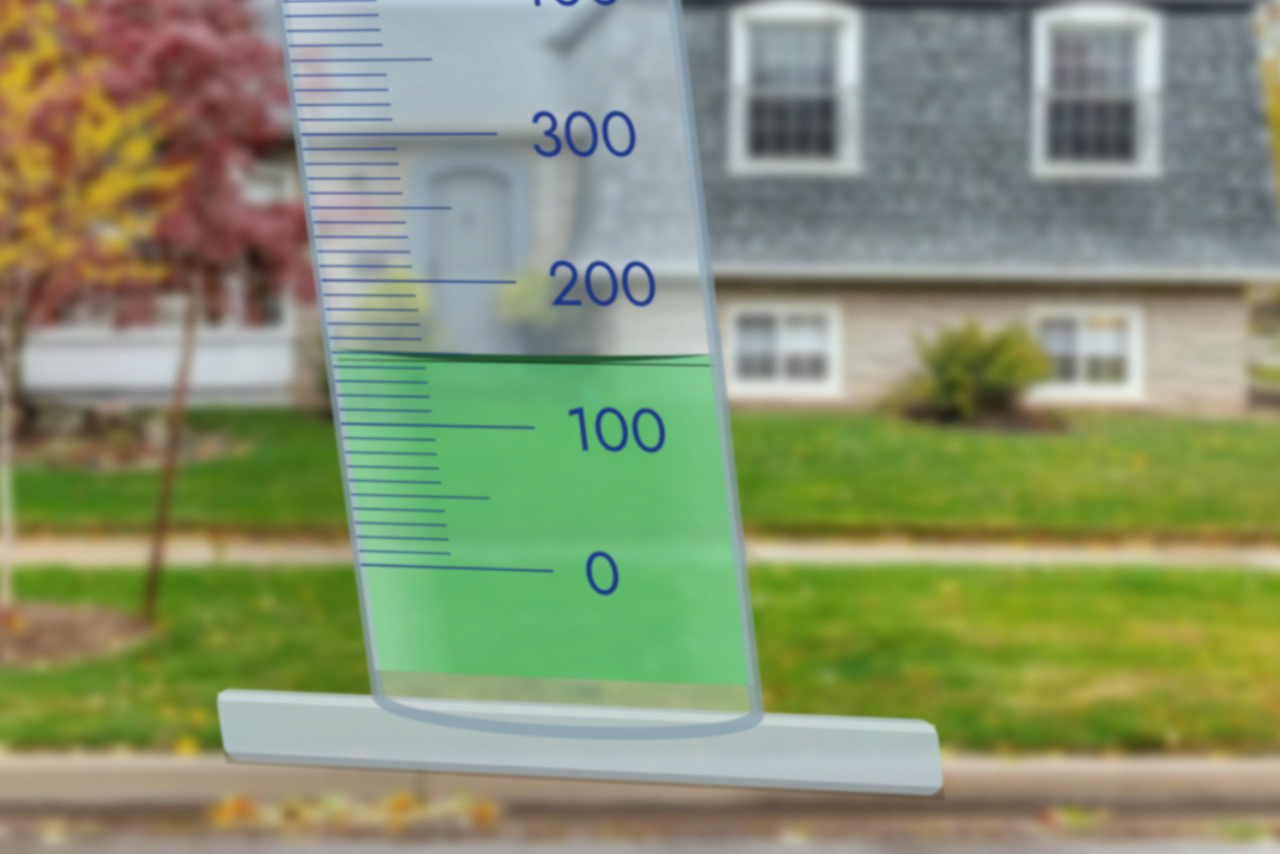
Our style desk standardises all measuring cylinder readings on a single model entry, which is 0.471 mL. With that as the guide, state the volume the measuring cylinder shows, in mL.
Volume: 145 mL
